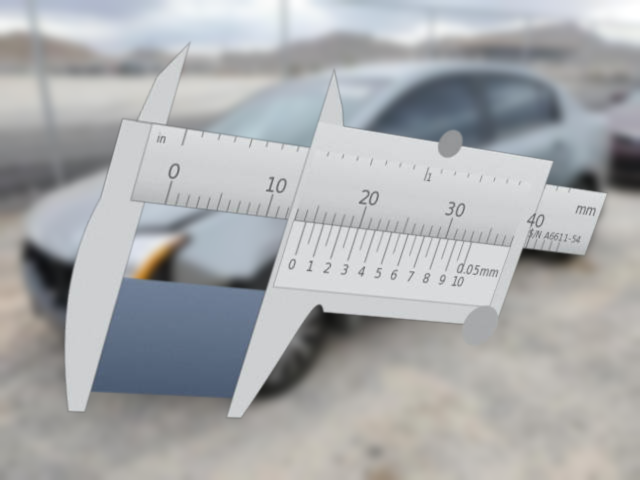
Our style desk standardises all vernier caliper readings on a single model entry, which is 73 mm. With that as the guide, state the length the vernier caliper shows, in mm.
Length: 14.2 mm
